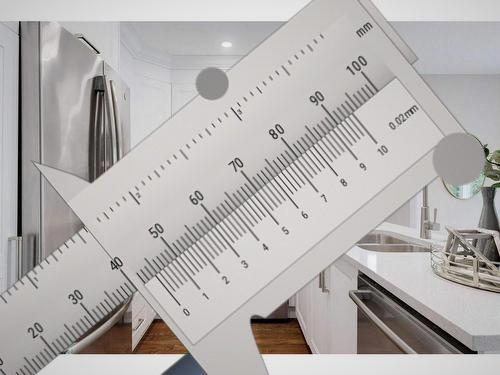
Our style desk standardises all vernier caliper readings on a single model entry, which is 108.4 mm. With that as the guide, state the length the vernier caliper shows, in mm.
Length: 44.5 mm
